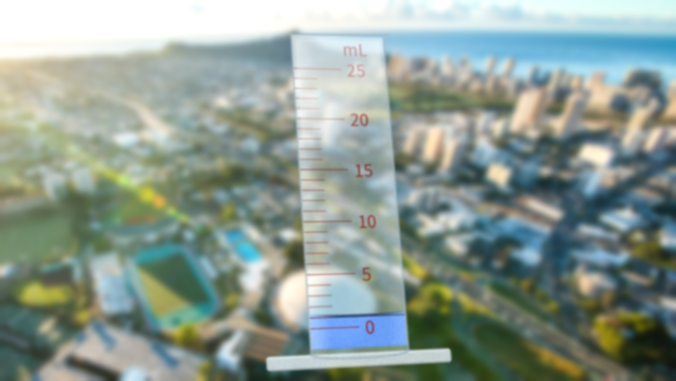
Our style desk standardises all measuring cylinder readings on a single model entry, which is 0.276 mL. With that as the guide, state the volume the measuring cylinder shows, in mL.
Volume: 1 mL
